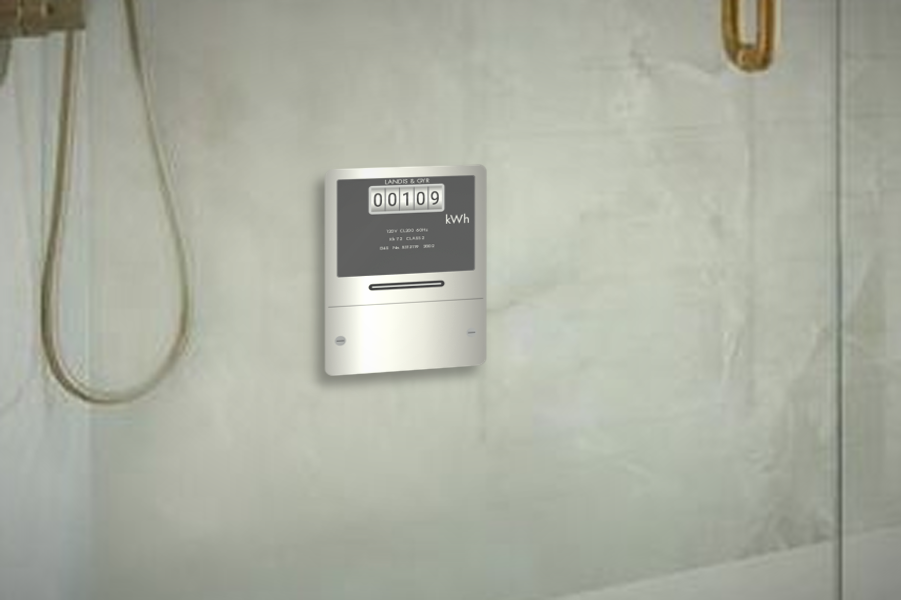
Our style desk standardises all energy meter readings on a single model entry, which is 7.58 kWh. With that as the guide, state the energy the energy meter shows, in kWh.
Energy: 109 kWh
